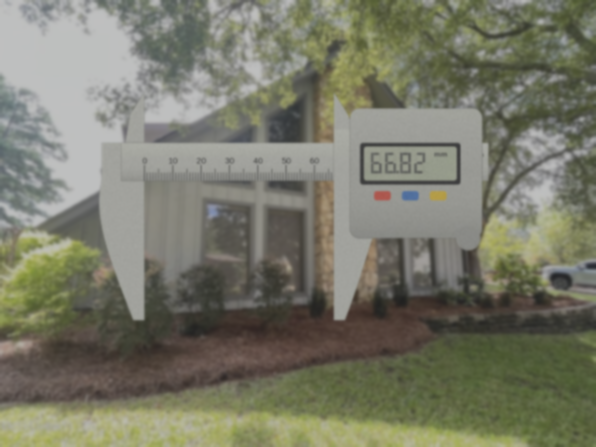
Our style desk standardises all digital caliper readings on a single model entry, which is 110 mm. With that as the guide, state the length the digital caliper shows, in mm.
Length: 66.82 mm
